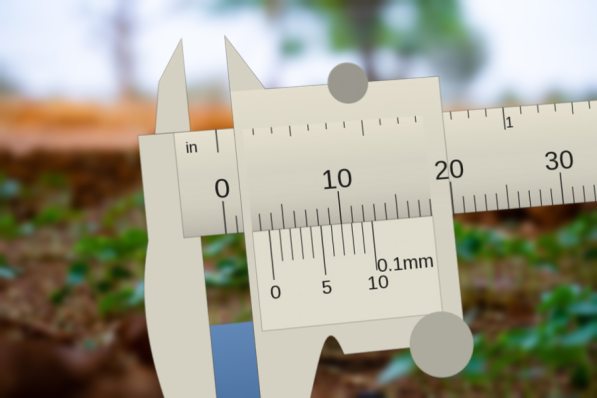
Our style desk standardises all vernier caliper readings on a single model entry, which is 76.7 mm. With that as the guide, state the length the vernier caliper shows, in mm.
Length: 3.7 mm
